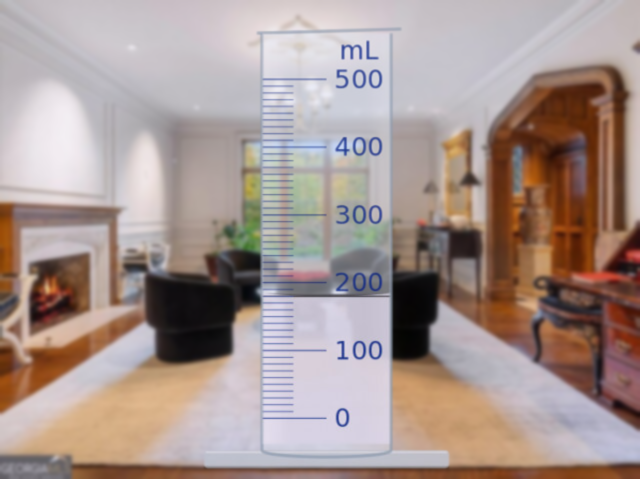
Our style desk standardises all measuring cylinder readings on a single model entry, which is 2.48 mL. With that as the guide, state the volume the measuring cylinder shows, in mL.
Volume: 180 mL
